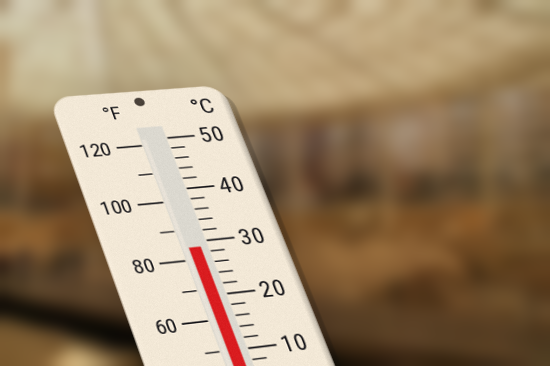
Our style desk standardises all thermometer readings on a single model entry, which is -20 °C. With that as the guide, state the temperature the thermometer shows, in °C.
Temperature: 29 °C
